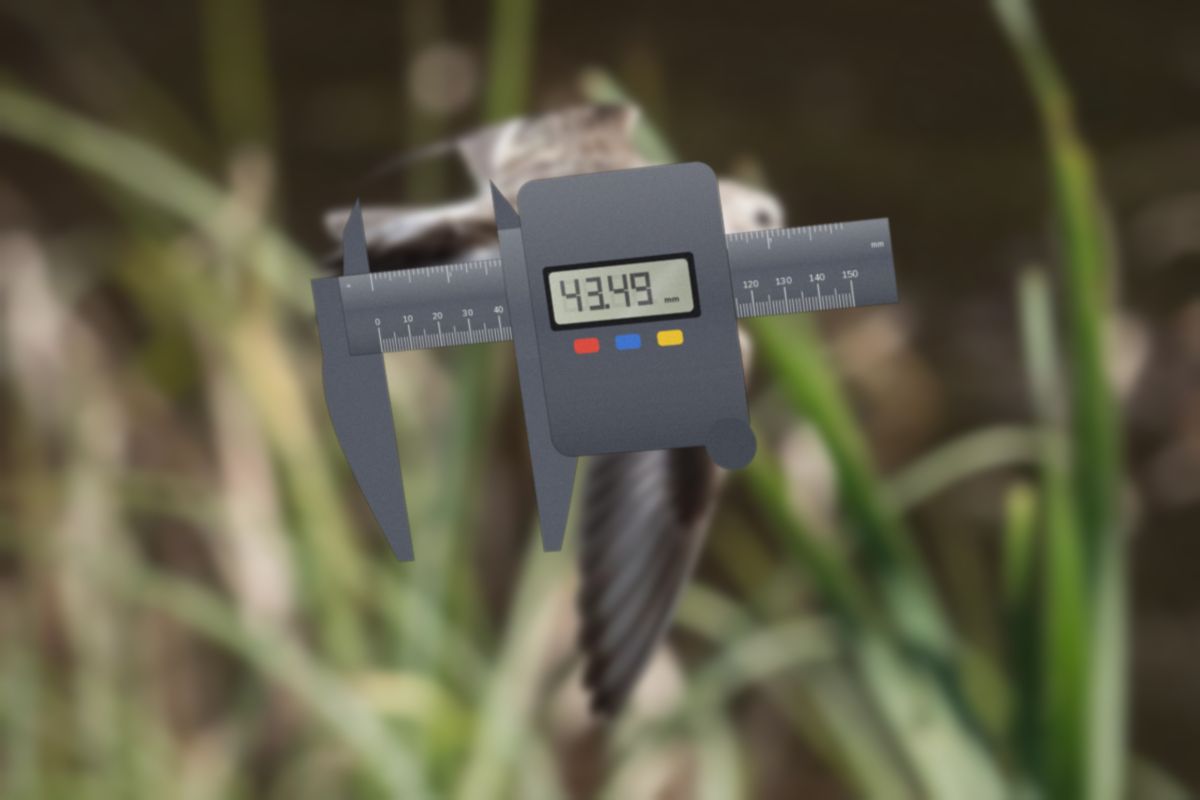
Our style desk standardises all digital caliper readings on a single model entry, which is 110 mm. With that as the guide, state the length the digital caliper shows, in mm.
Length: 43.49 mm
